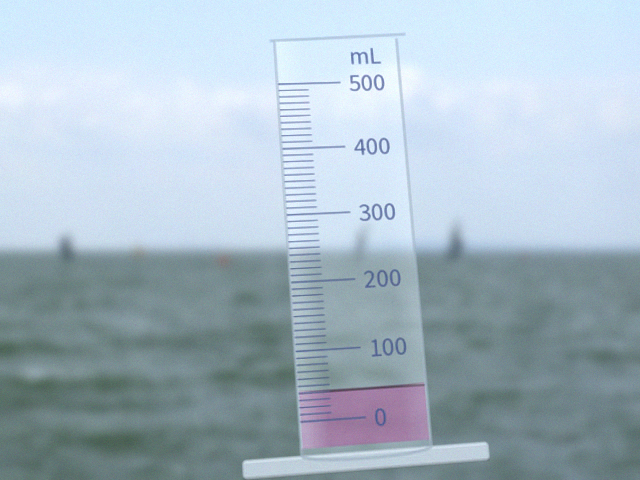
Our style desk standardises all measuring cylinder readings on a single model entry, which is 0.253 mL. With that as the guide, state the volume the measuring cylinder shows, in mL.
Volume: 40 mL
